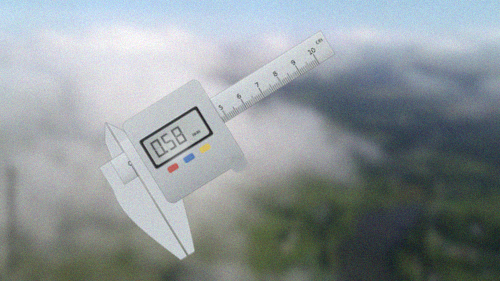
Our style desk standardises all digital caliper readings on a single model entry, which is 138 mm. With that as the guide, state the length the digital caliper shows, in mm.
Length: 0.58 mm
